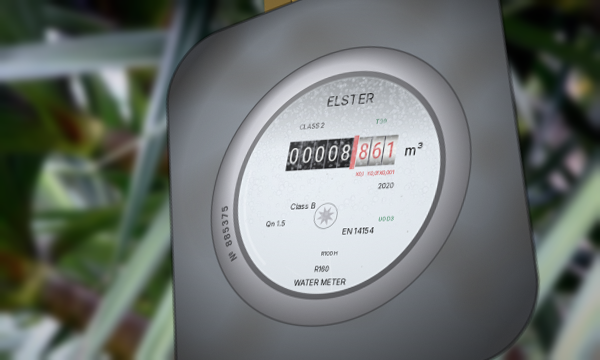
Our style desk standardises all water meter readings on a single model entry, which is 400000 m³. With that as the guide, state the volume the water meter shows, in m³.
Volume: 8.861 m³
